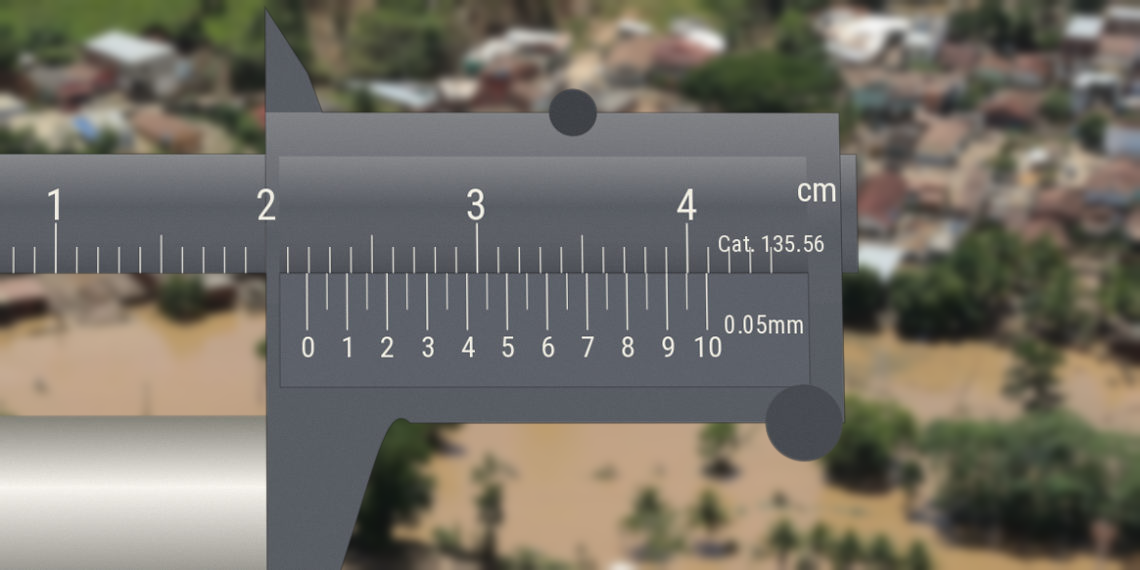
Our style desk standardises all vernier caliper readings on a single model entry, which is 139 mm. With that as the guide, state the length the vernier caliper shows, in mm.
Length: 21.9 mm
